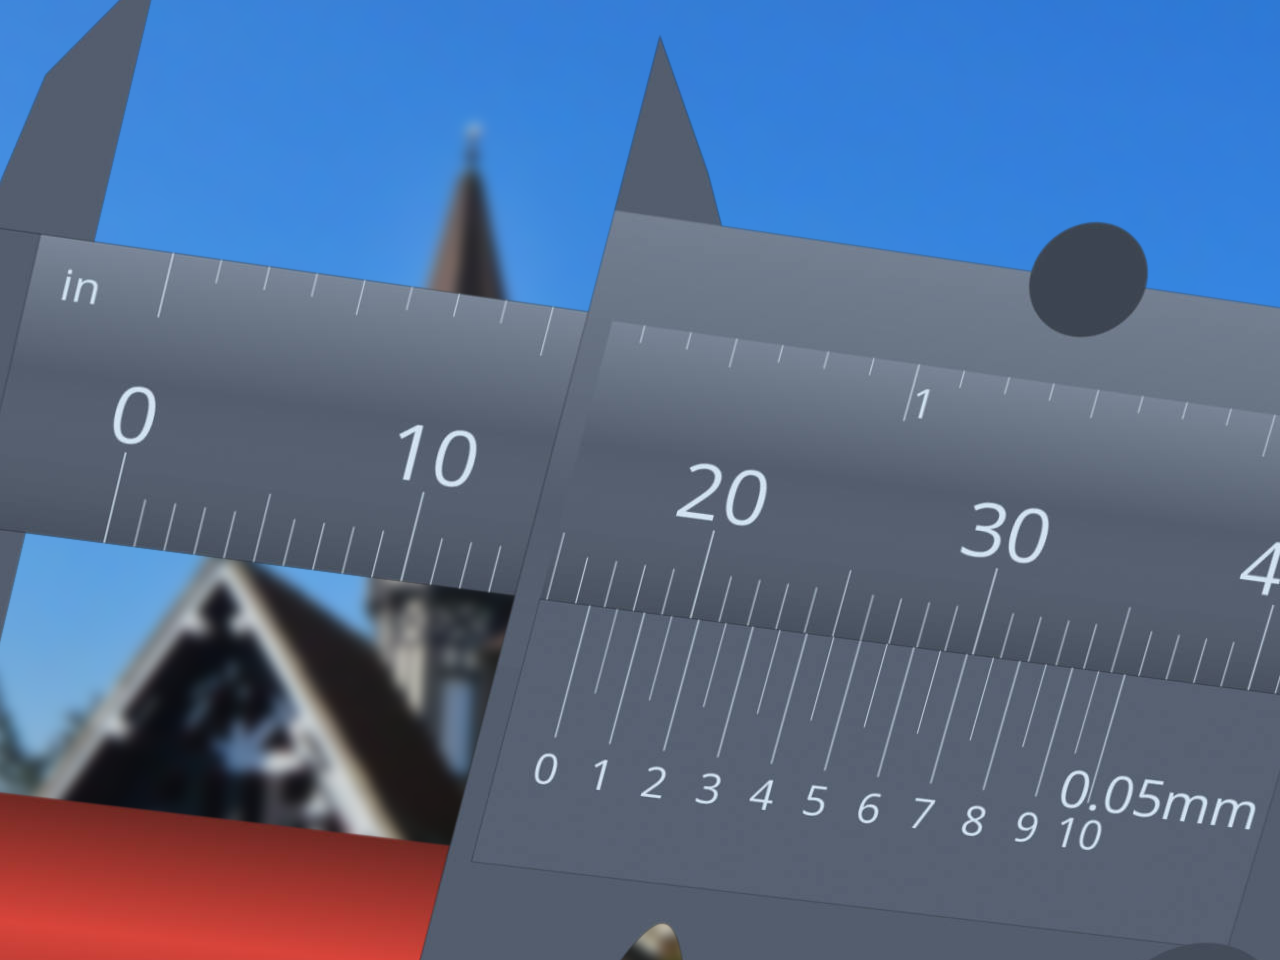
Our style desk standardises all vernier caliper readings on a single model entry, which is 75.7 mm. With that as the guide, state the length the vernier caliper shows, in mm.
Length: 16.50 mm
